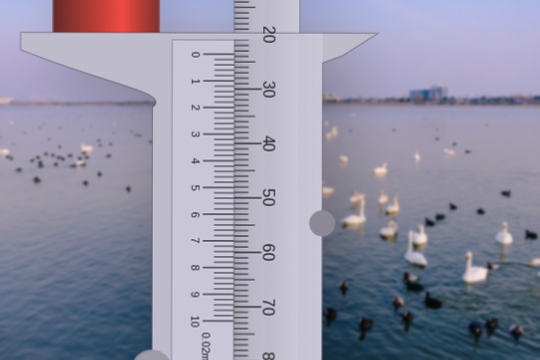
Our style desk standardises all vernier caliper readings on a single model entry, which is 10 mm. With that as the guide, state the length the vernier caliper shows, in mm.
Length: 23.6 mm
